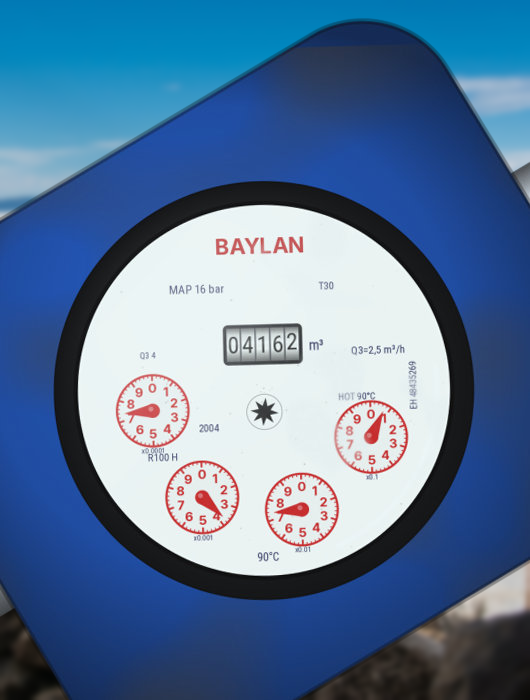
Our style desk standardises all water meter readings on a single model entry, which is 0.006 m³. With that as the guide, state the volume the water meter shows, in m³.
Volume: 4162.0737 m³
